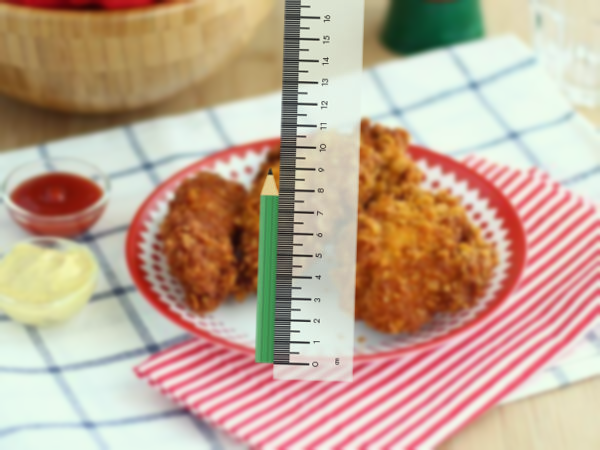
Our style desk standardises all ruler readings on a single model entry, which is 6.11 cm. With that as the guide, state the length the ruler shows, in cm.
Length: 9 cm
